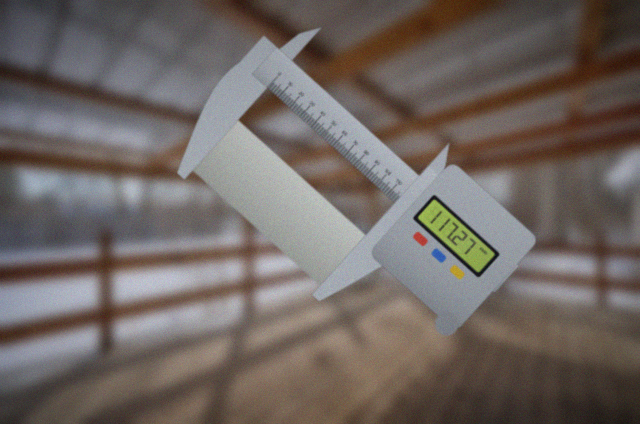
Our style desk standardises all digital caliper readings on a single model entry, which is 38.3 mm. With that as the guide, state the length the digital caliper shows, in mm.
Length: 117.27 mm
